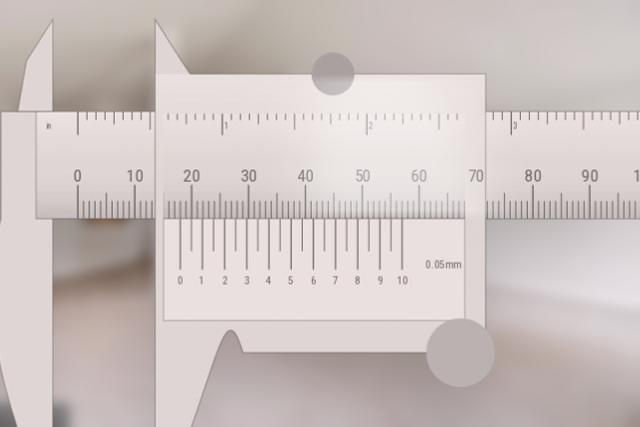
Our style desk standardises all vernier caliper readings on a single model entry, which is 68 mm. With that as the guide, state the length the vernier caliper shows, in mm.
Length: 18.0 mm
